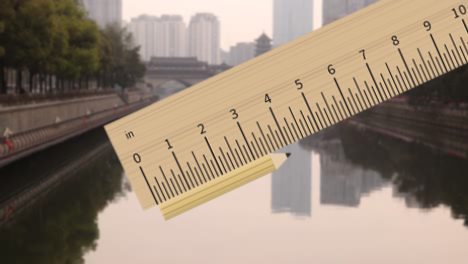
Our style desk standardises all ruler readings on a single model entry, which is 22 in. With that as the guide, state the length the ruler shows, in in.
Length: 4 in
